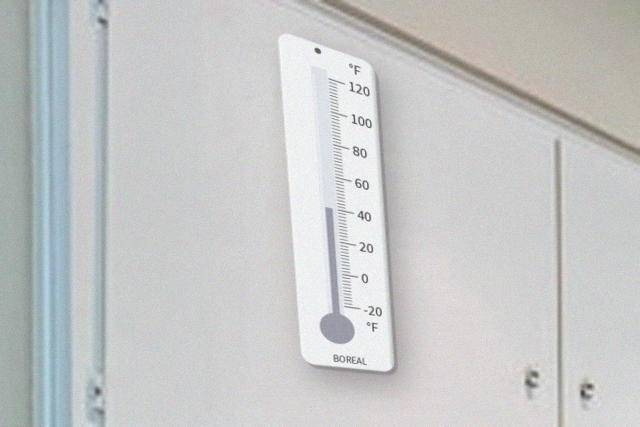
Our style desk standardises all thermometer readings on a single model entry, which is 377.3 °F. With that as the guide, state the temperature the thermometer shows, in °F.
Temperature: 40 °F
